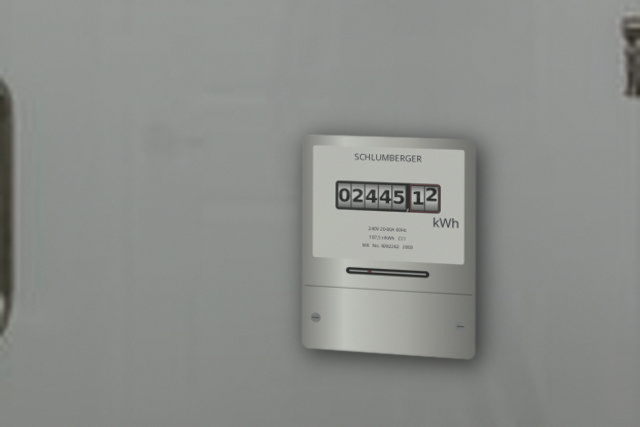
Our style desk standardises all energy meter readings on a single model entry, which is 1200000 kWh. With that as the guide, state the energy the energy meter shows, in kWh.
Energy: 2445.12 kWh
